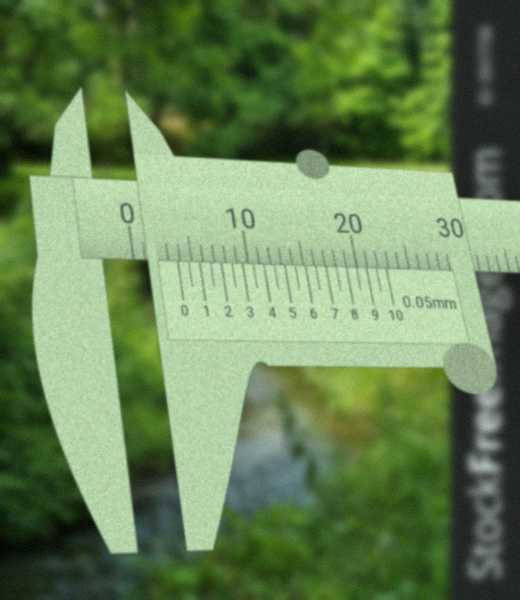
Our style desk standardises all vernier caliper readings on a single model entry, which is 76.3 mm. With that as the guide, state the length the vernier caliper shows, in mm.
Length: 3.8 mm
